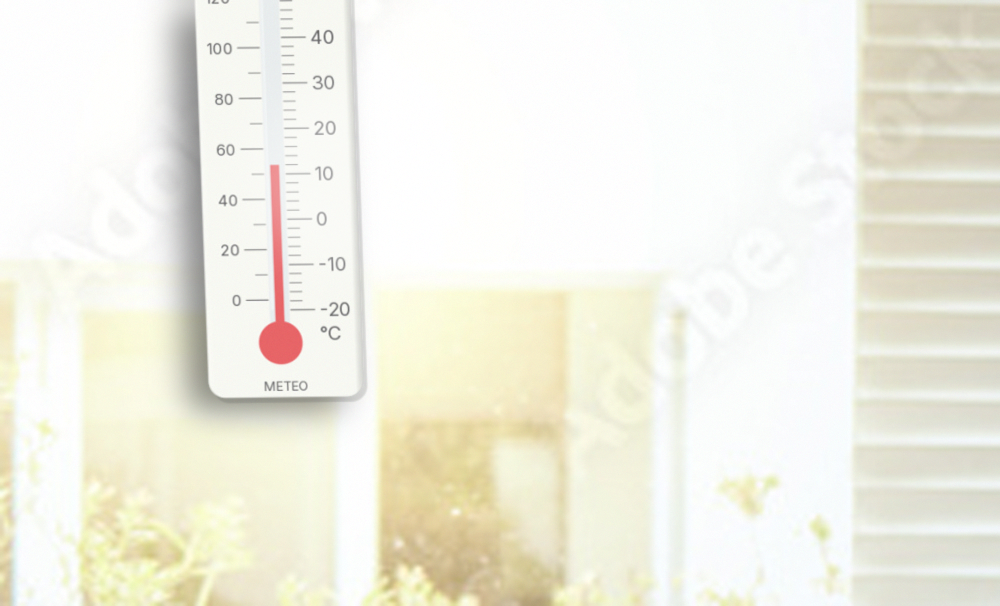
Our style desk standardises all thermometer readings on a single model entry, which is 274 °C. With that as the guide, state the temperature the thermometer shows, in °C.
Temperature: 12 °C
